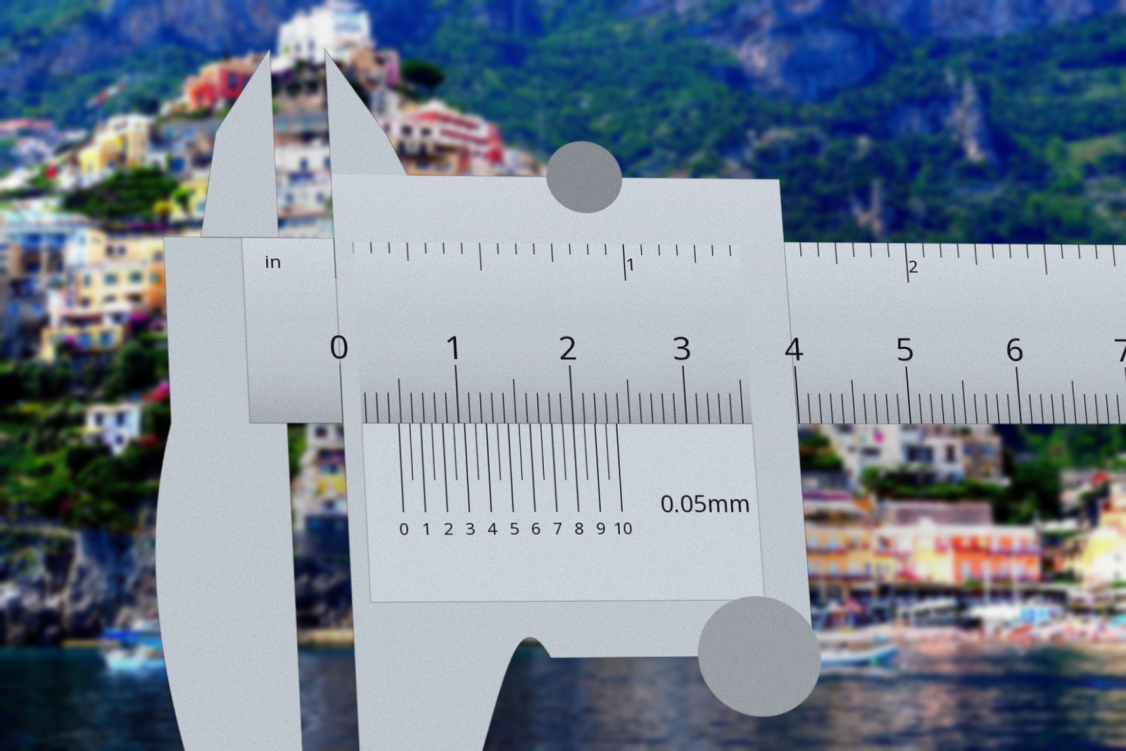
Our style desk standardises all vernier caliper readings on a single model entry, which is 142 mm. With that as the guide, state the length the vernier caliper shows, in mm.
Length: 4.8 mm
